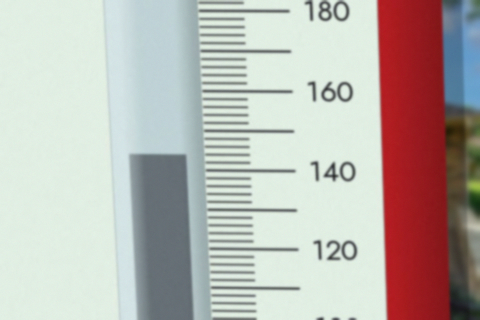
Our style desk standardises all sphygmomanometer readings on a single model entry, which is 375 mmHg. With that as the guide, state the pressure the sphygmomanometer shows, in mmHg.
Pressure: 144 mmHg
